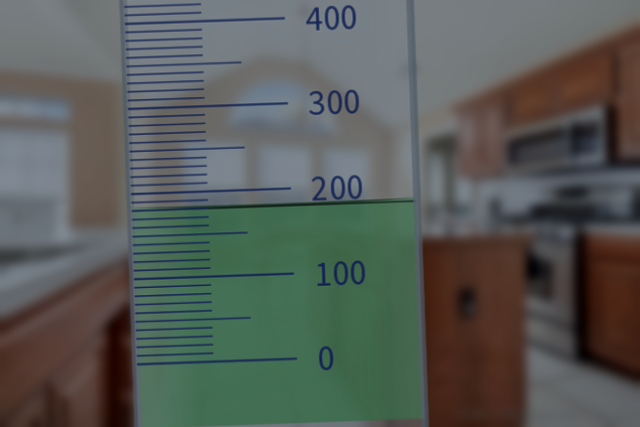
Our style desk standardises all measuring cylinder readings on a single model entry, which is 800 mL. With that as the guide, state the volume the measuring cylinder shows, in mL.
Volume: 180 mL
